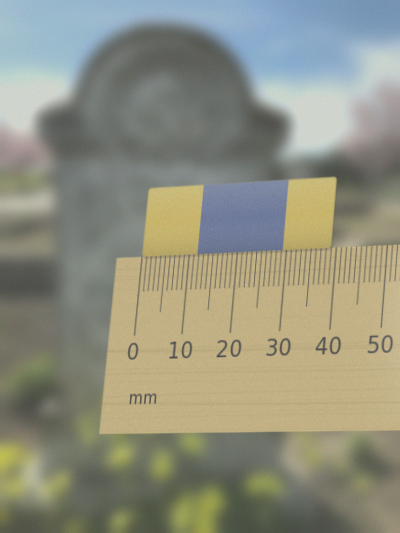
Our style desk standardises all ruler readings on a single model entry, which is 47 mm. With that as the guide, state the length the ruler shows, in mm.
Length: 39 mm
